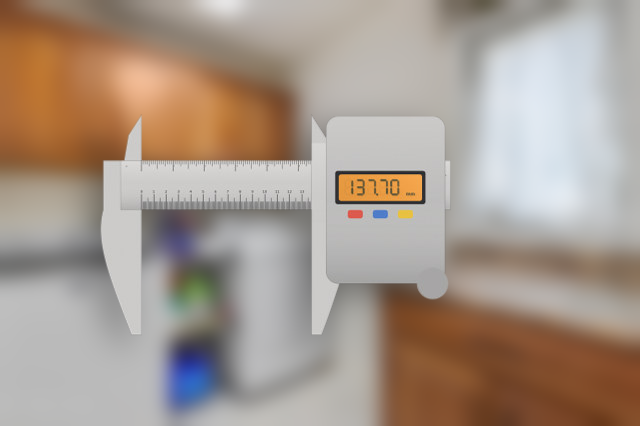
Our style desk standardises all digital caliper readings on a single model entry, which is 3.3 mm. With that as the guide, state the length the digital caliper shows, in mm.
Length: 137.70 mm
